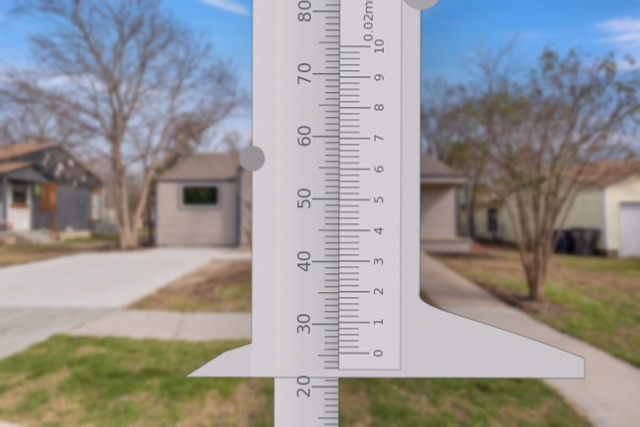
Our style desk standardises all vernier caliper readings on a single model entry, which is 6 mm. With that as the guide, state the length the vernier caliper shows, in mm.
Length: 25.4 mm
